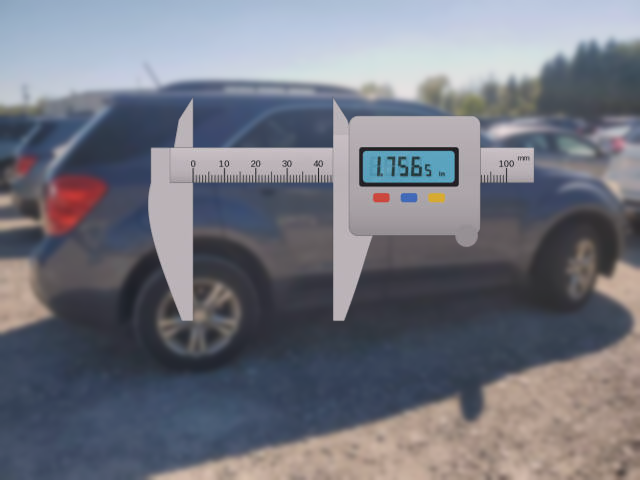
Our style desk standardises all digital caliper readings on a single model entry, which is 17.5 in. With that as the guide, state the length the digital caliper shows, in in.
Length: 1.7565 in
